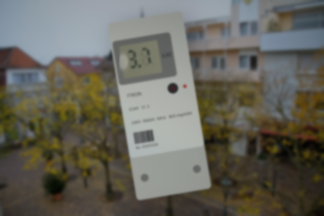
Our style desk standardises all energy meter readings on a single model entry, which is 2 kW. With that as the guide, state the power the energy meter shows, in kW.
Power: 3.7 kW
